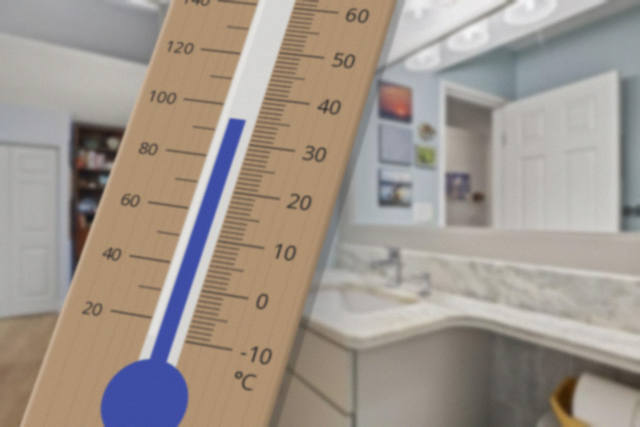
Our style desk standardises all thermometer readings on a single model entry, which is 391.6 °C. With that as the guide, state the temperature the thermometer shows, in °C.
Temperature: 35 °C
